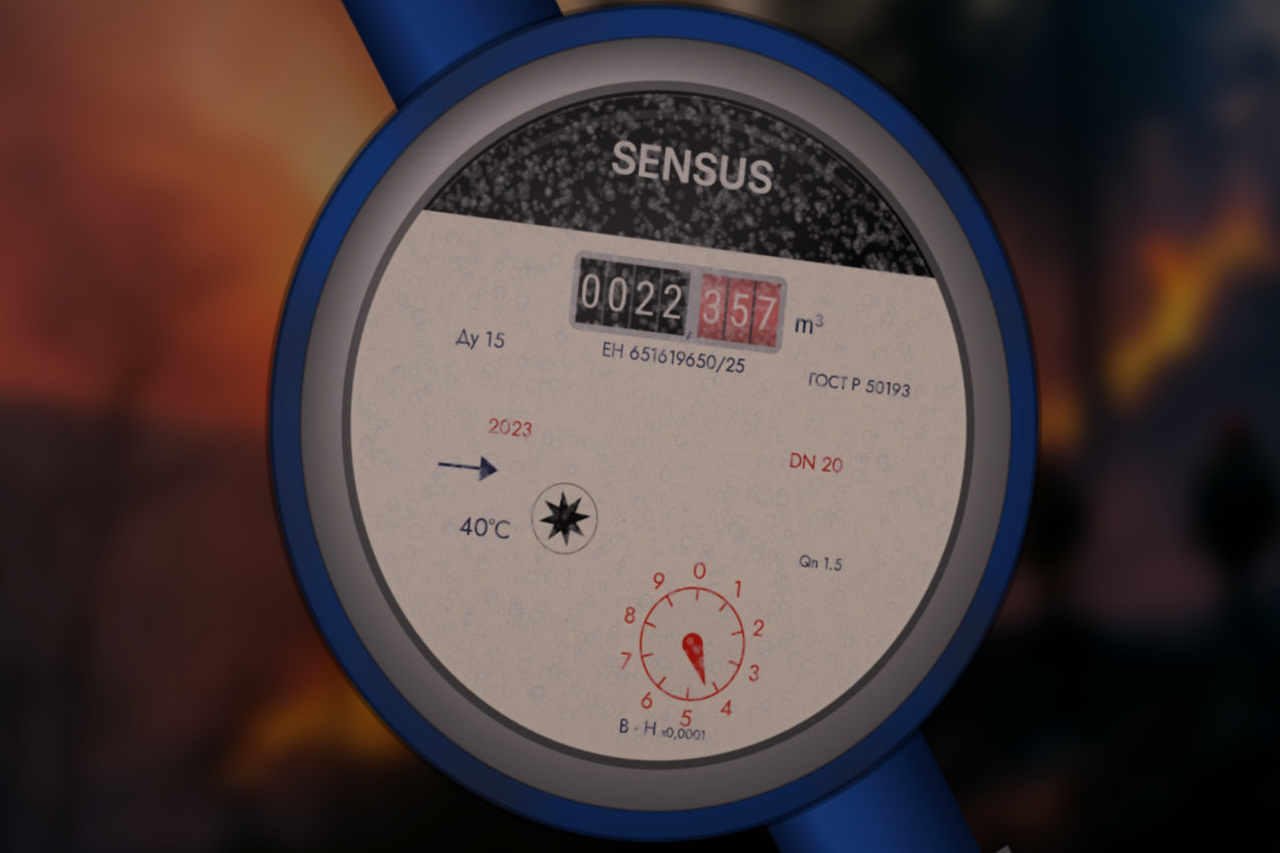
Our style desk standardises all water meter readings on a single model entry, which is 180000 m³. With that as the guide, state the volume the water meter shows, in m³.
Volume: 22.3574 m³
